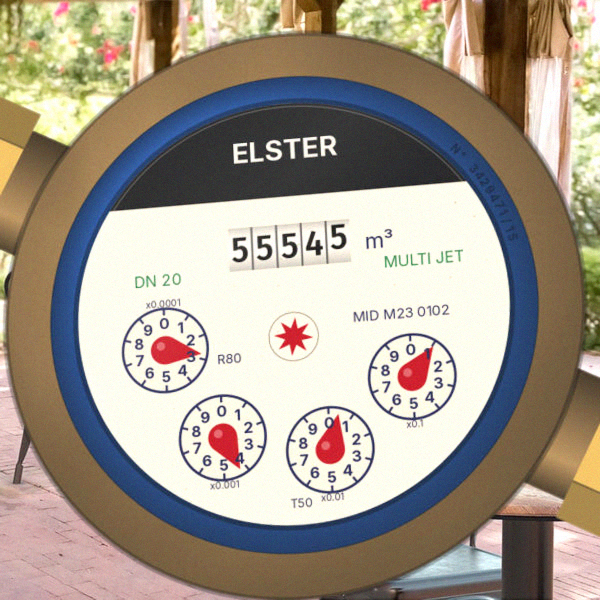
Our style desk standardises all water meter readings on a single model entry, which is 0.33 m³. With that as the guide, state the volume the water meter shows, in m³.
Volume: 55545.1042 m³
